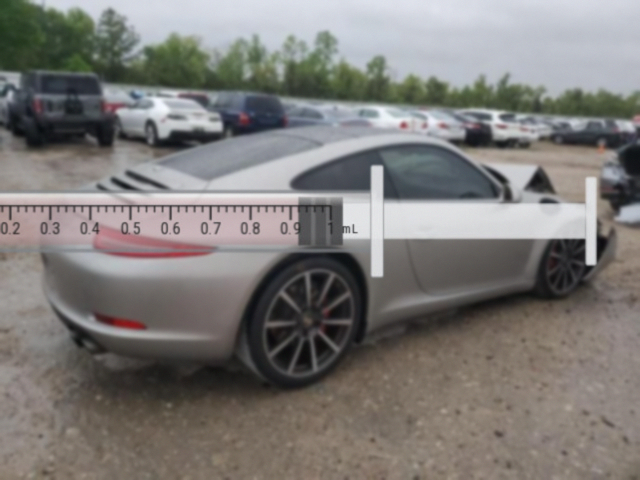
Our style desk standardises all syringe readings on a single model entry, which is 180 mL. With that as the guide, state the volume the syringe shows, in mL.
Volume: 0.92 mL
